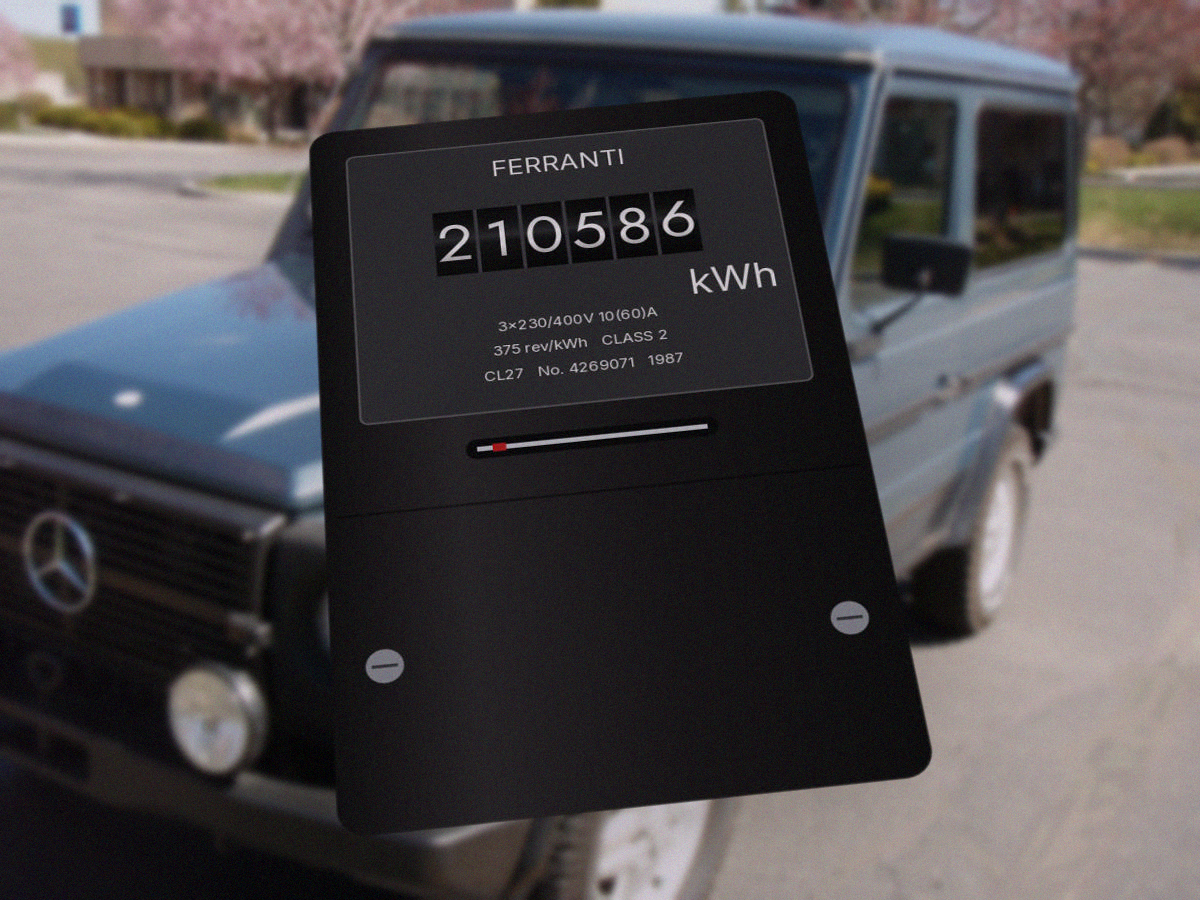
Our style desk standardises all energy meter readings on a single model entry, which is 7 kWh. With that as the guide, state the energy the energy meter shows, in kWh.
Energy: 210586 kWh
